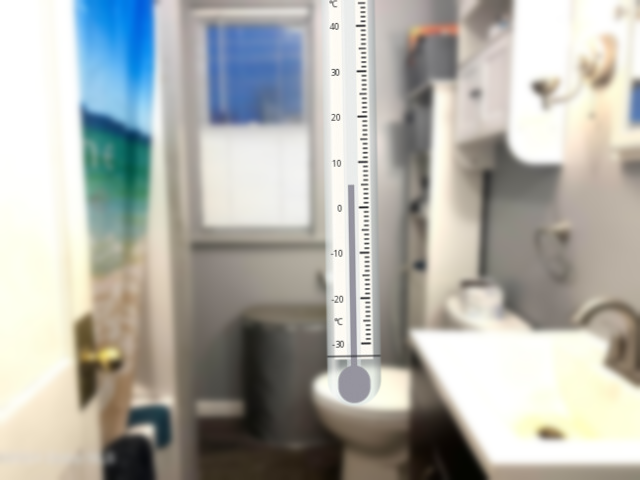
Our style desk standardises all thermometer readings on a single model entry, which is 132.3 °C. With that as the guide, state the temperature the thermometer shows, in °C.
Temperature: 5 °C
